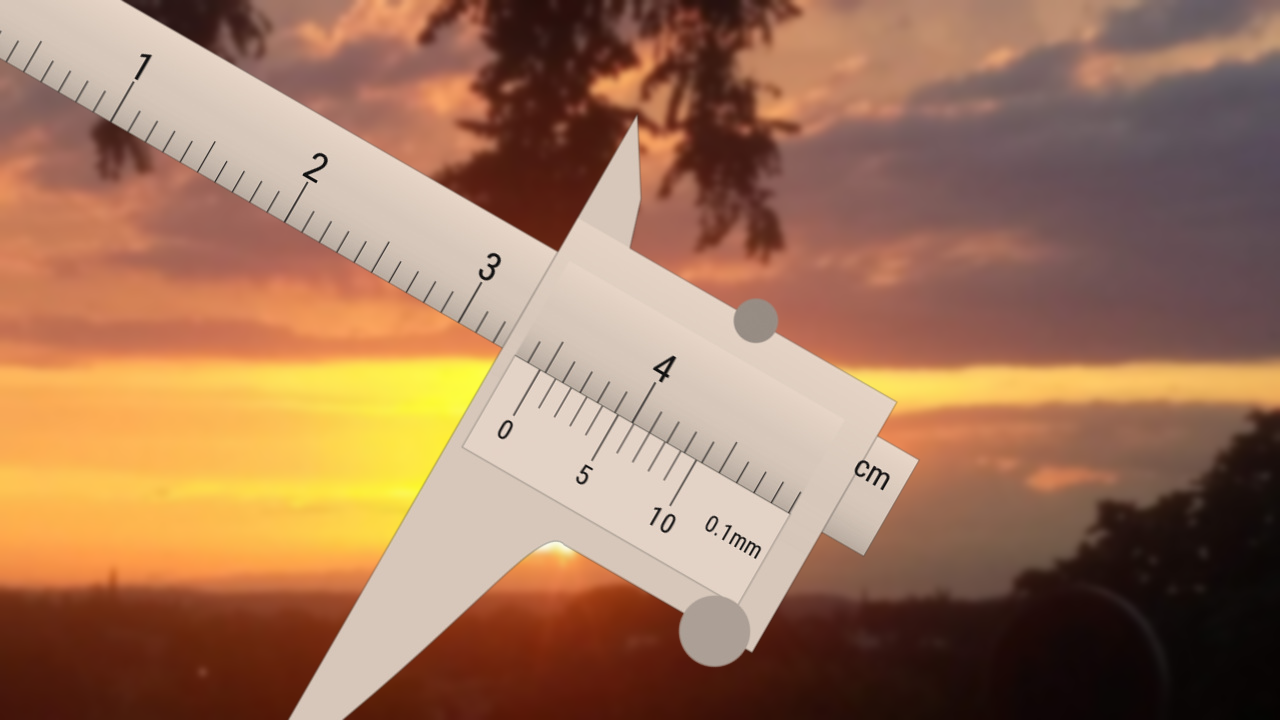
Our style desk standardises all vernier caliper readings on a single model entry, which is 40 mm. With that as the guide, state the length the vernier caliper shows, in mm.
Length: 34.7 mm
